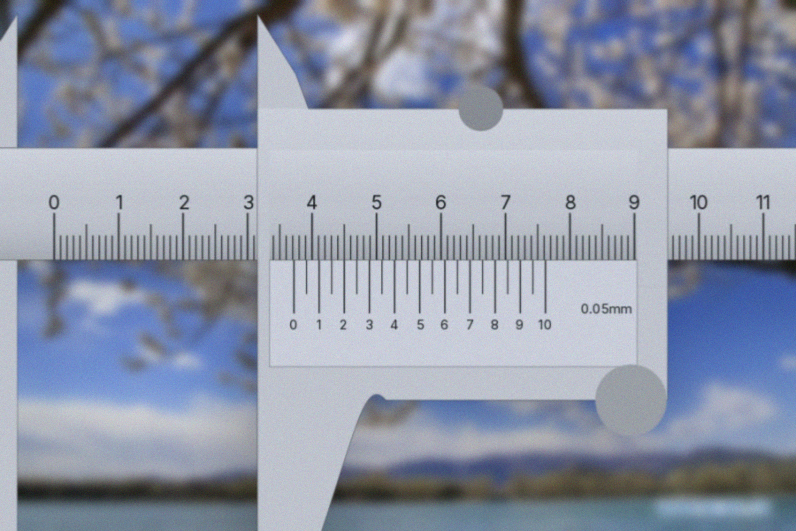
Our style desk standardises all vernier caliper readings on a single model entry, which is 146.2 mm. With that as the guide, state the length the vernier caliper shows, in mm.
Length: 37.2 mm
